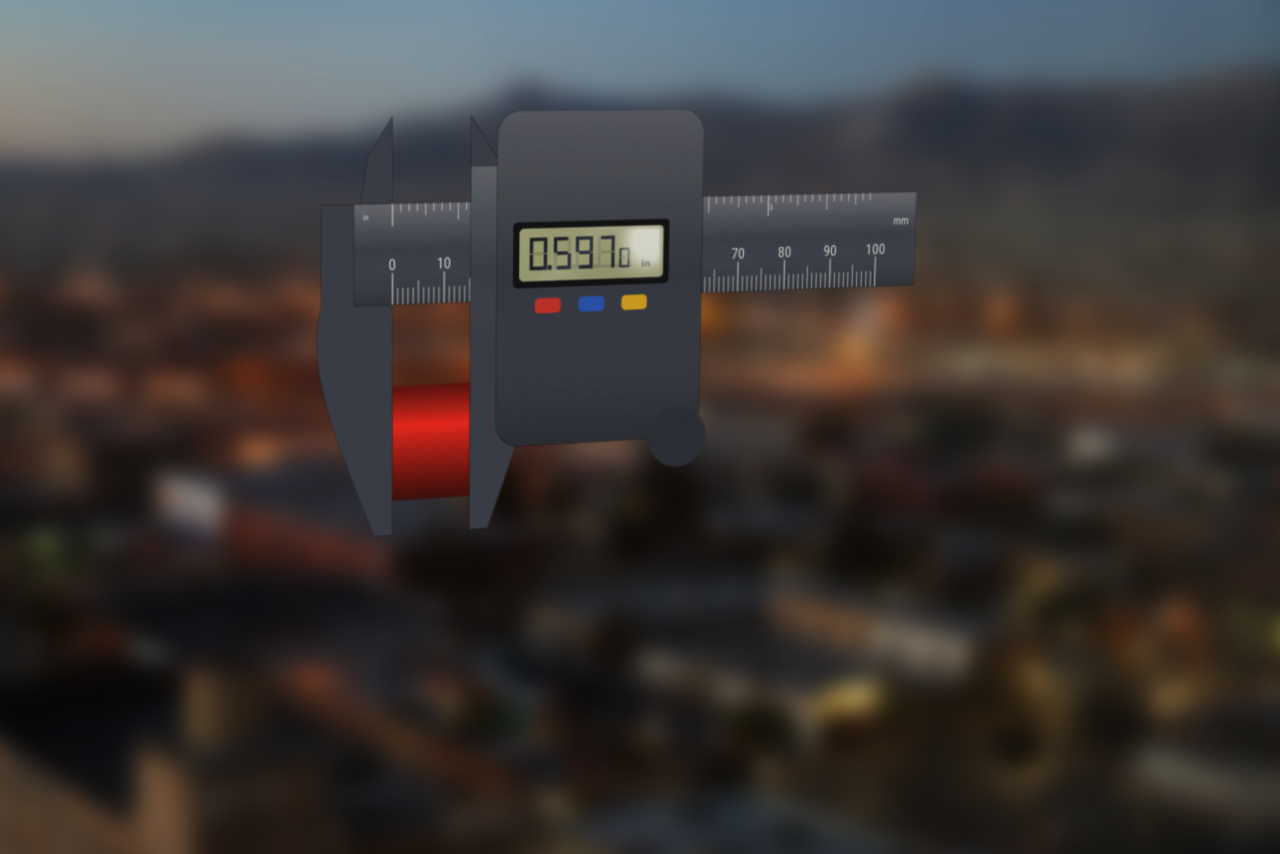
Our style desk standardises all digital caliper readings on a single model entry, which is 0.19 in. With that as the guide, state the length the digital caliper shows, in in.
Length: 0.5970 in
